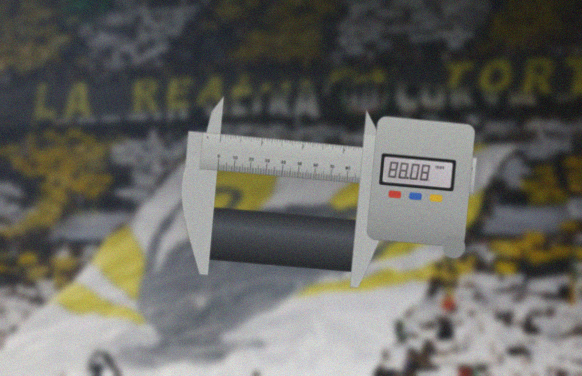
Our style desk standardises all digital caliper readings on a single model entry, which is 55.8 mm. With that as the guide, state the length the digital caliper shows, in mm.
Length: 88.08 mm
